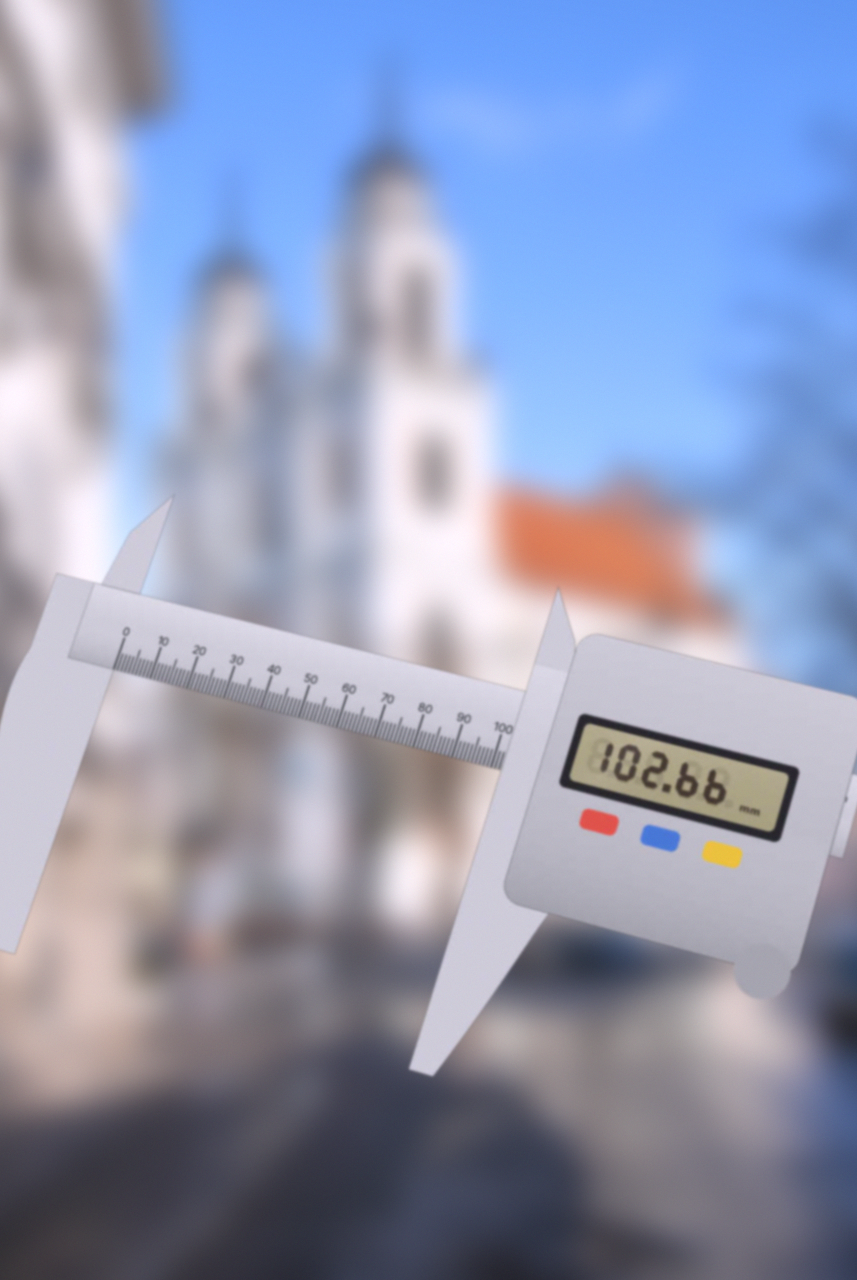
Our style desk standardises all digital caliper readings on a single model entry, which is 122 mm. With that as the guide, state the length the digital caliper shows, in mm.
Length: 102.66 mm
